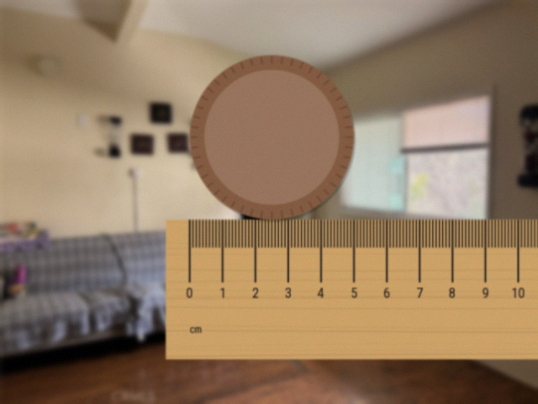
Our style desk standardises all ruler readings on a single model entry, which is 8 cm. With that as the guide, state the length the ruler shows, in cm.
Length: 5 cm
